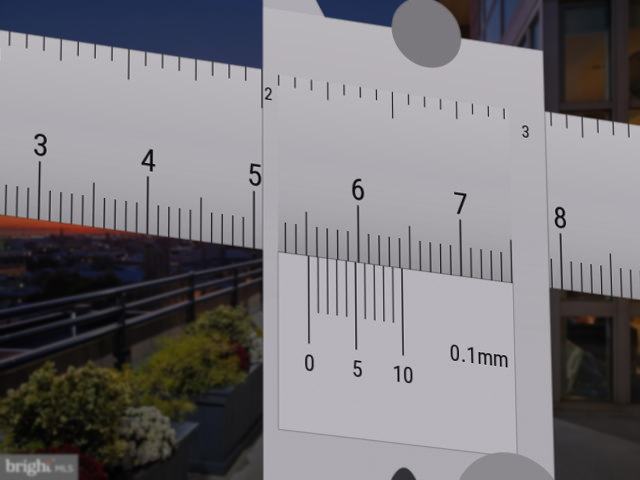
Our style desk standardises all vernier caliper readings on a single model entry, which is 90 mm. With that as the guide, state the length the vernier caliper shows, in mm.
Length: 55.2 mm
